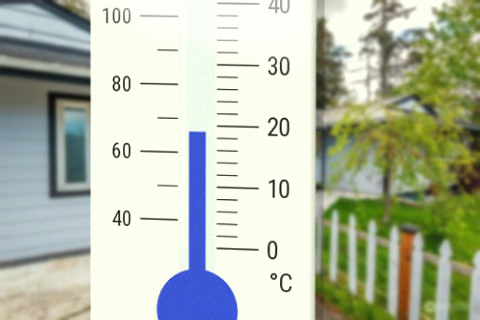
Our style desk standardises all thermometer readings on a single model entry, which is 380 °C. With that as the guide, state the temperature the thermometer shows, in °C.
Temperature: 19 °C
